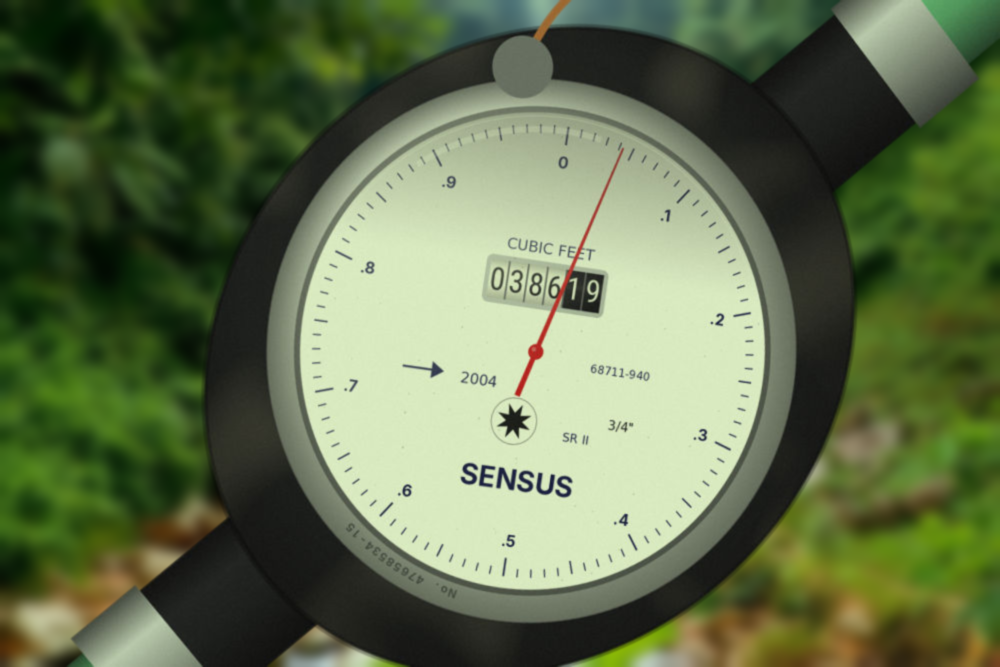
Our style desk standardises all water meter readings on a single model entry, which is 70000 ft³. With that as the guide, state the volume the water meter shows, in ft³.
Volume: 38619.04 ft³
